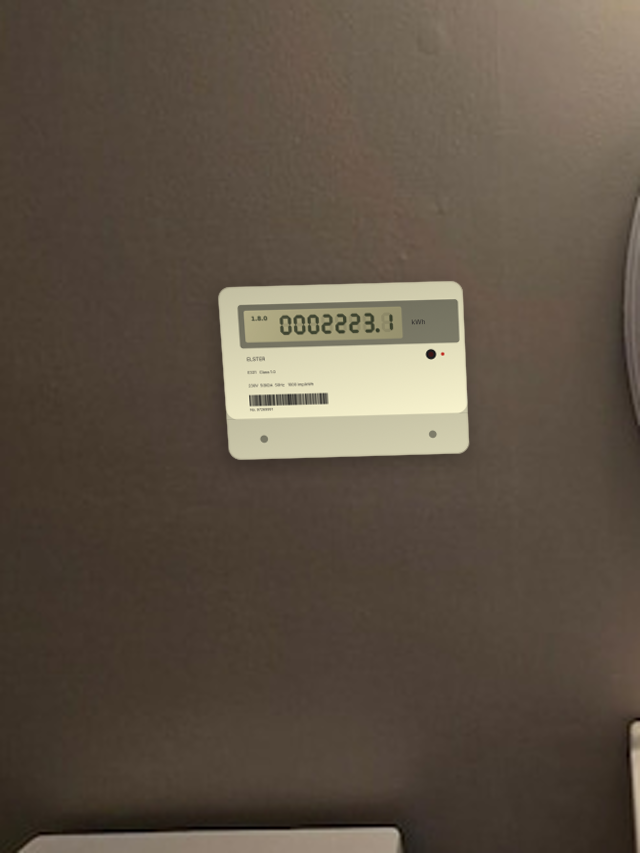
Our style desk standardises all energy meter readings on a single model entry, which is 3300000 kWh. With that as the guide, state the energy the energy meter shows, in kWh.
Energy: 2223.1 kWh
